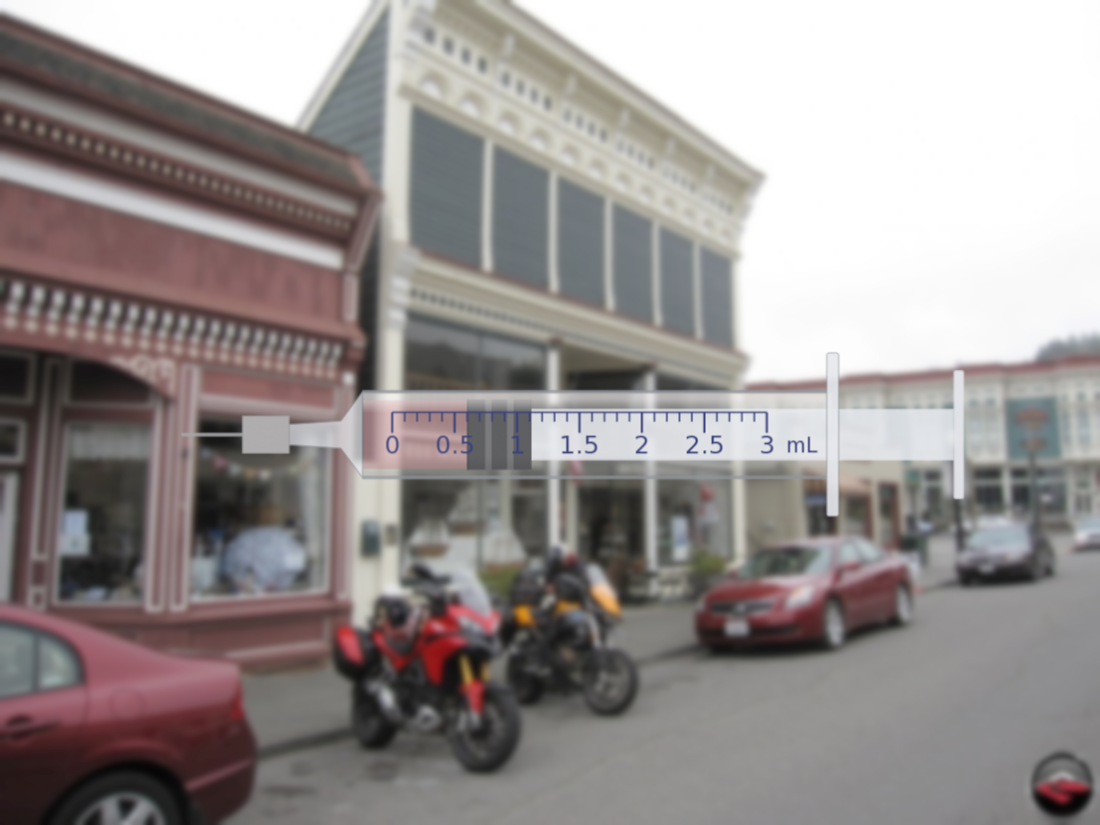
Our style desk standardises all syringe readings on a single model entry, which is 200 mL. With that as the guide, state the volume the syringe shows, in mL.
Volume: 0.6 mL
